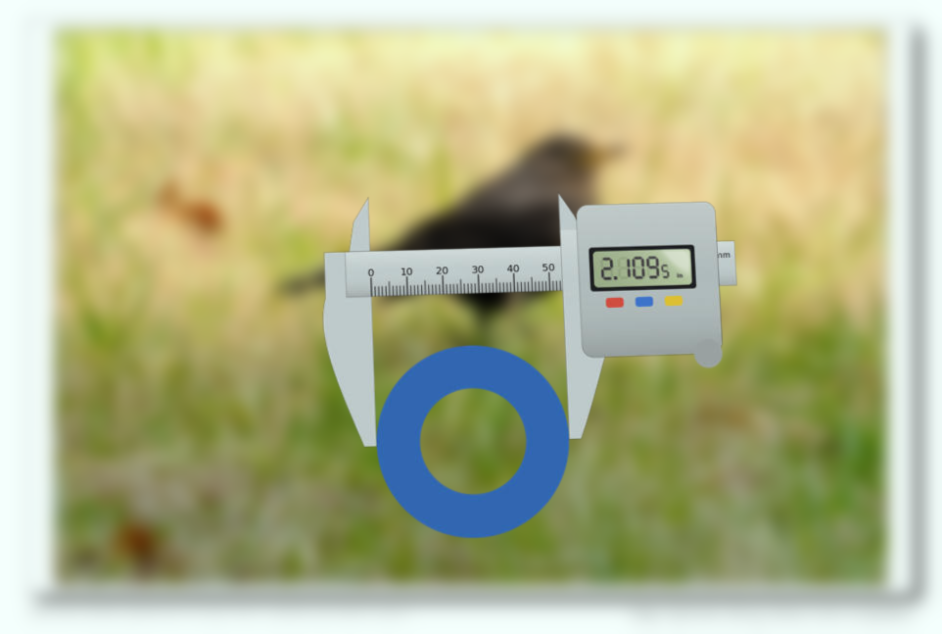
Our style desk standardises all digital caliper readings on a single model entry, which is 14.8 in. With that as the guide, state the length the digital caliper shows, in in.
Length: 2.1095 in
